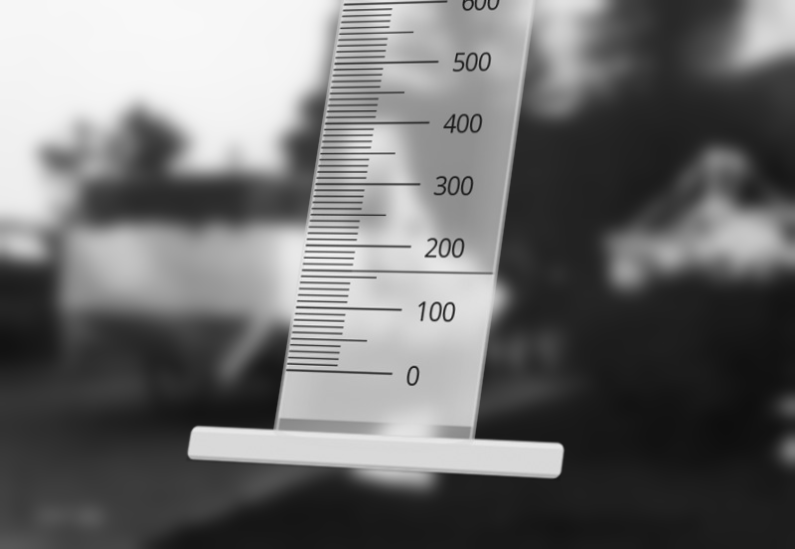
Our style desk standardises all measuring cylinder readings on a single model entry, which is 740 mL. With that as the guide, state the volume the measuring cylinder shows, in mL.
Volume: 160 mL
